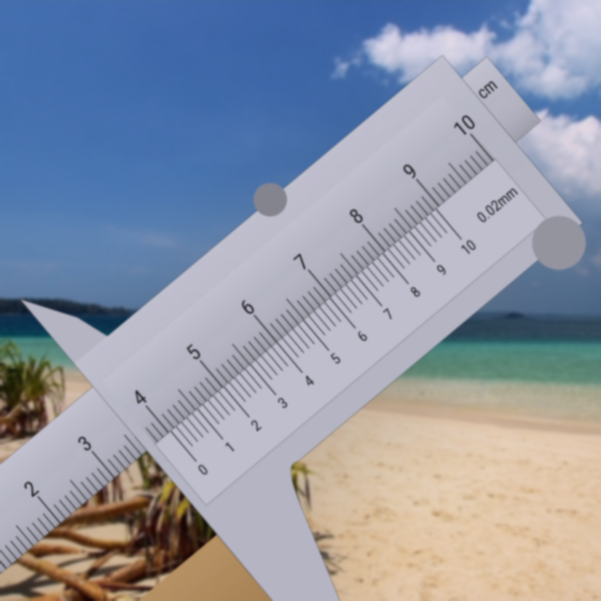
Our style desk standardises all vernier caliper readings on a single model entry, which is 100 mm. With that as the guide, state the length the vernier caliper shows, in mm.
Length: 40.4 mm
